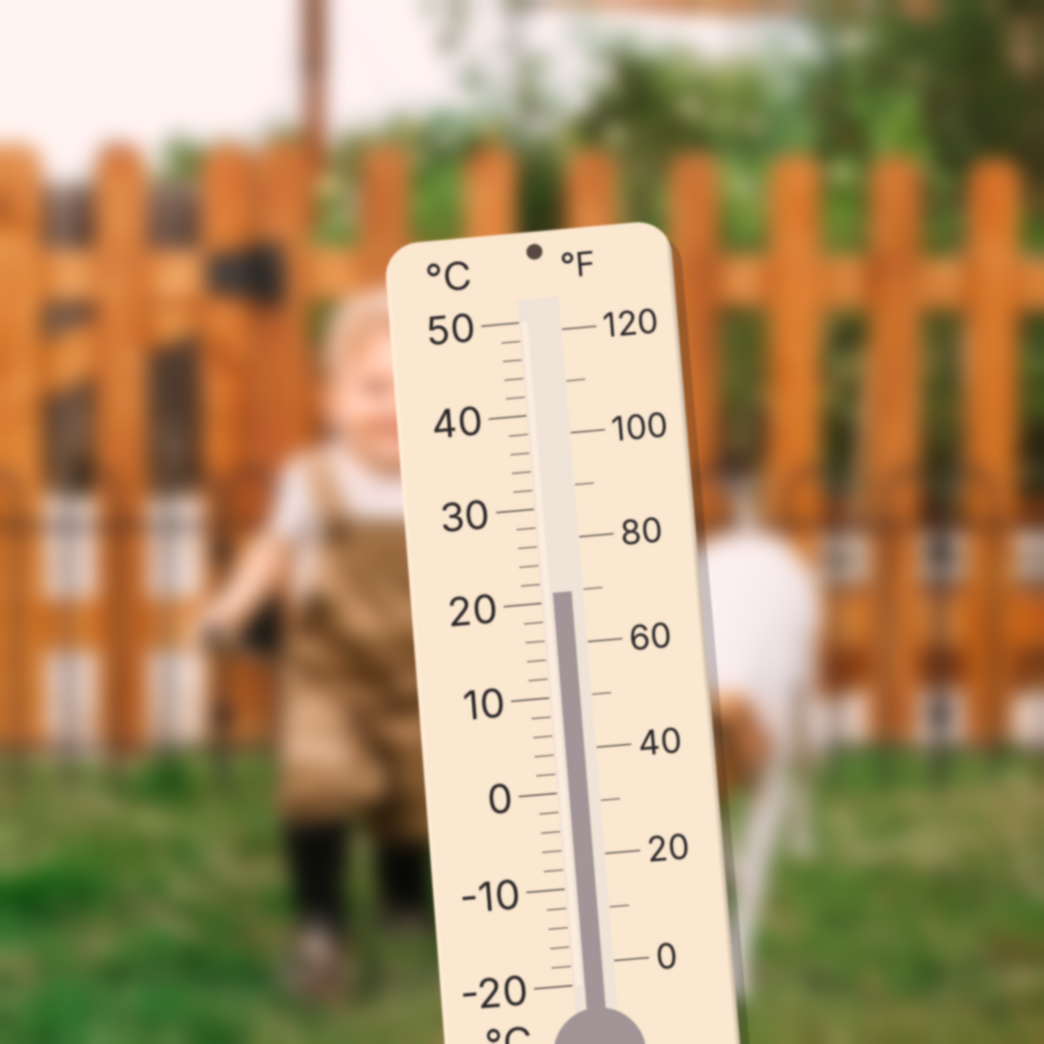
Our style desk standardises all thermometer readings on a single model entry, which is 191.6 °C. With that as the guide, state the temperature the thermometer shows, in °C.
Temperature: 21 °C
